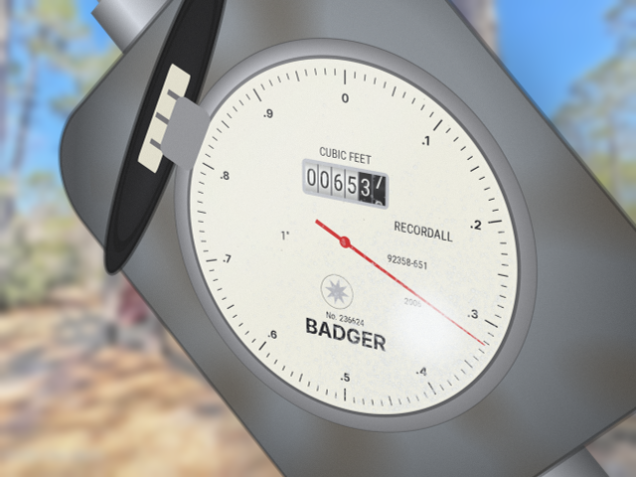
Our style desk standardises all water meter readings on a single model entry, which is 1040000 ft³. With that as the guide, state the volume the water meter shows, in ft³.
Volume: 6537.32 ft³
